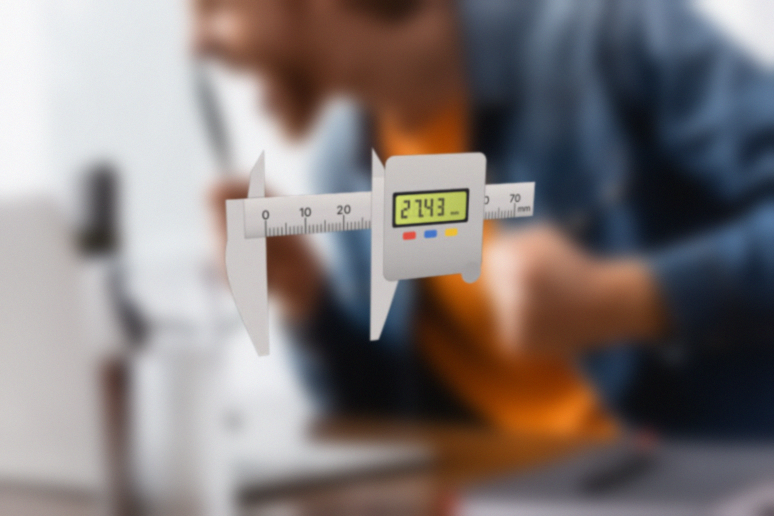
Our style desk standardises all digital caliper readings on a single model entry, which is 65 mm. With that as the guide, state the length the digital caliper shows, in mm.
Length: 27.43 mm
